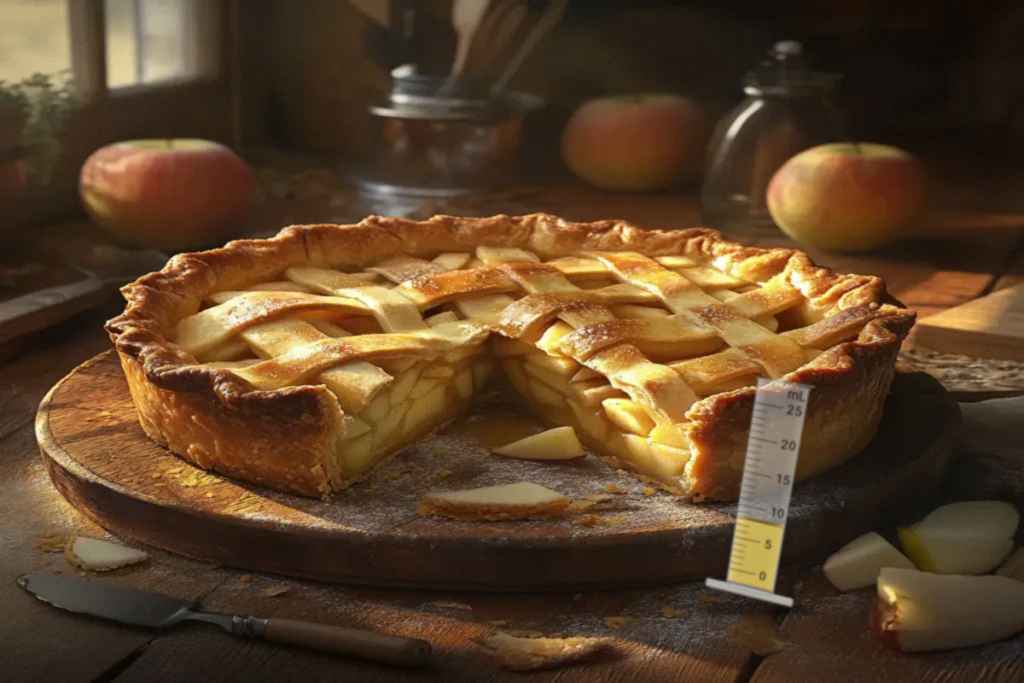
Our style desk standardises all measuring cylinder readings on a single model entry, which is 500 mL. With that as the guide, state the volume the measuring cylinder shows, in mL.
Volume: 8 mL
